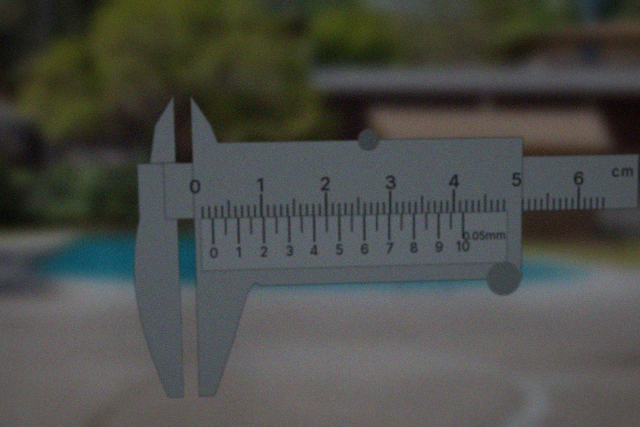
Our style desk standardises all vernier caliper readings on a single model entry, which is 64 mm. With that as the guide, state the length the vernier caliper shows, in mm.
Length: 2.5 mm
